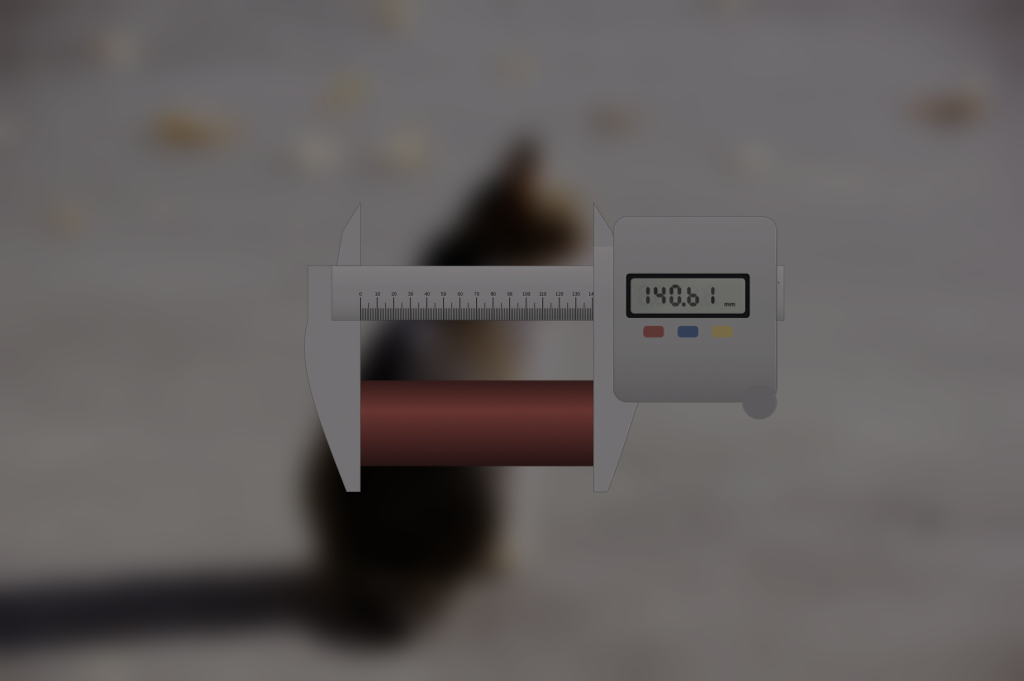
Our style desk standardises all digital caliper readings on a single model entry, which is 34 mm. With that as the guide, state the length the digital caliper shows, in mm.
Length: 140.61 mm
